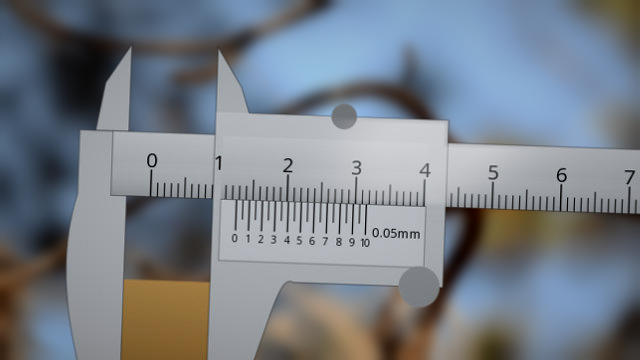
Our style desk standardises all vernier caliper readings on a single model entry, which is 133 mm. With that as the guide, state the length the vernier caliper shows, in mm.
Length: 12.6 mm
